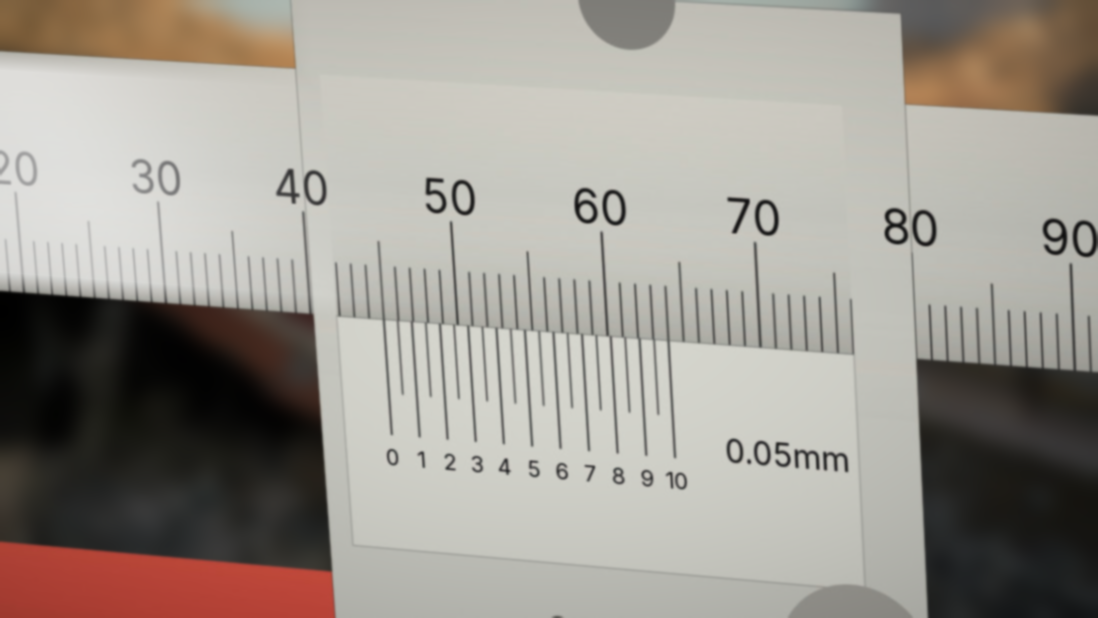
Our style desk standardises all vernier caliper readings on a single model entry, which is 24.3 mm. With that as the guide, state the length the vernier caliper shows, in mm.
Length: 45.0 mm
